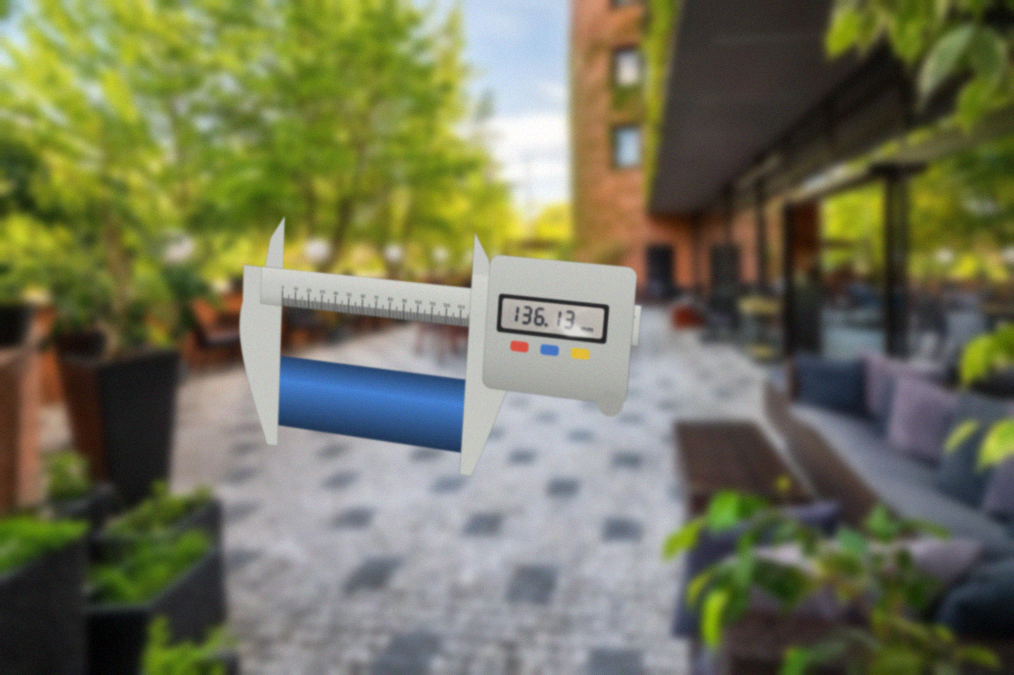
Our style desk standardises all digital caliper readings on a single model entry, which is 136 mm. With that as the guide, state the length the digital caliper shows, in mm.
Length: 136.13 mm
